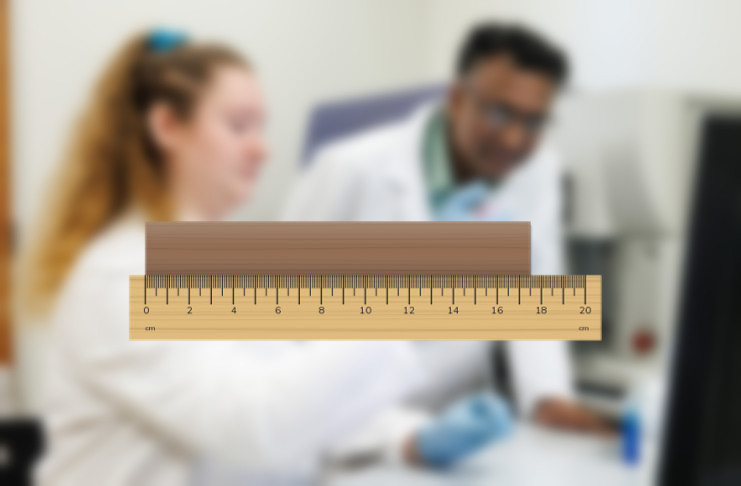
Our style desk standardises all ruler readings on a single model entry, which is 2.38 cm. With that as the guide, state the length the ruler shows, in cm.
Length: 17.5 cm
